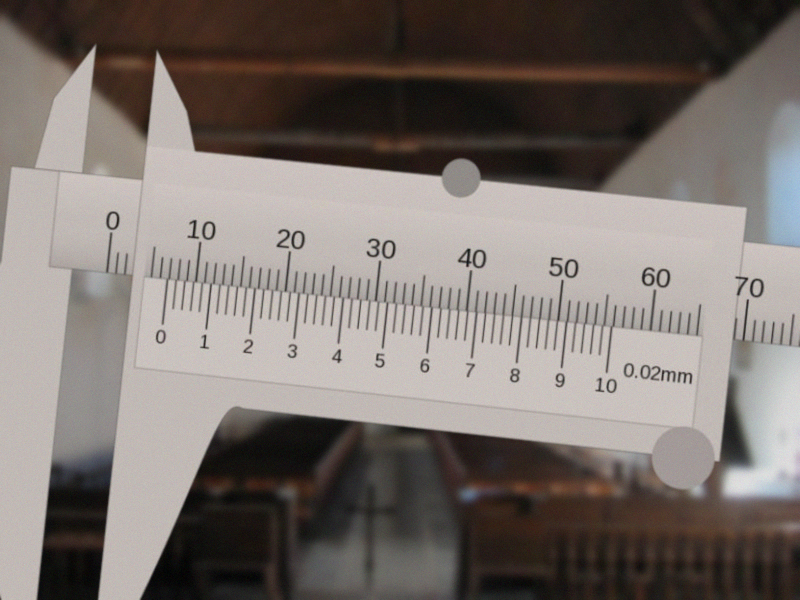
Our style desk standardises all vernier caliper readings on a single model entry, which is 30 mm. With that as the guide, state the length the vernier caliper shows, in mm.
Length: 6.8 mm
